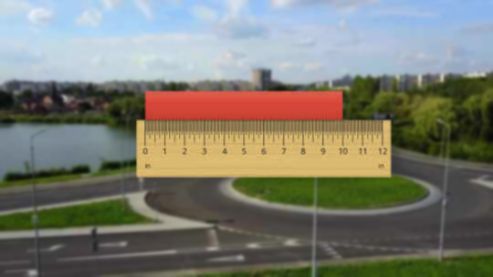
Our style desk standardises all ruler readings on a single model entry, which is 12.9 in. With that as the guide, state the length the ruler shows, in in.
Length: 10 in
